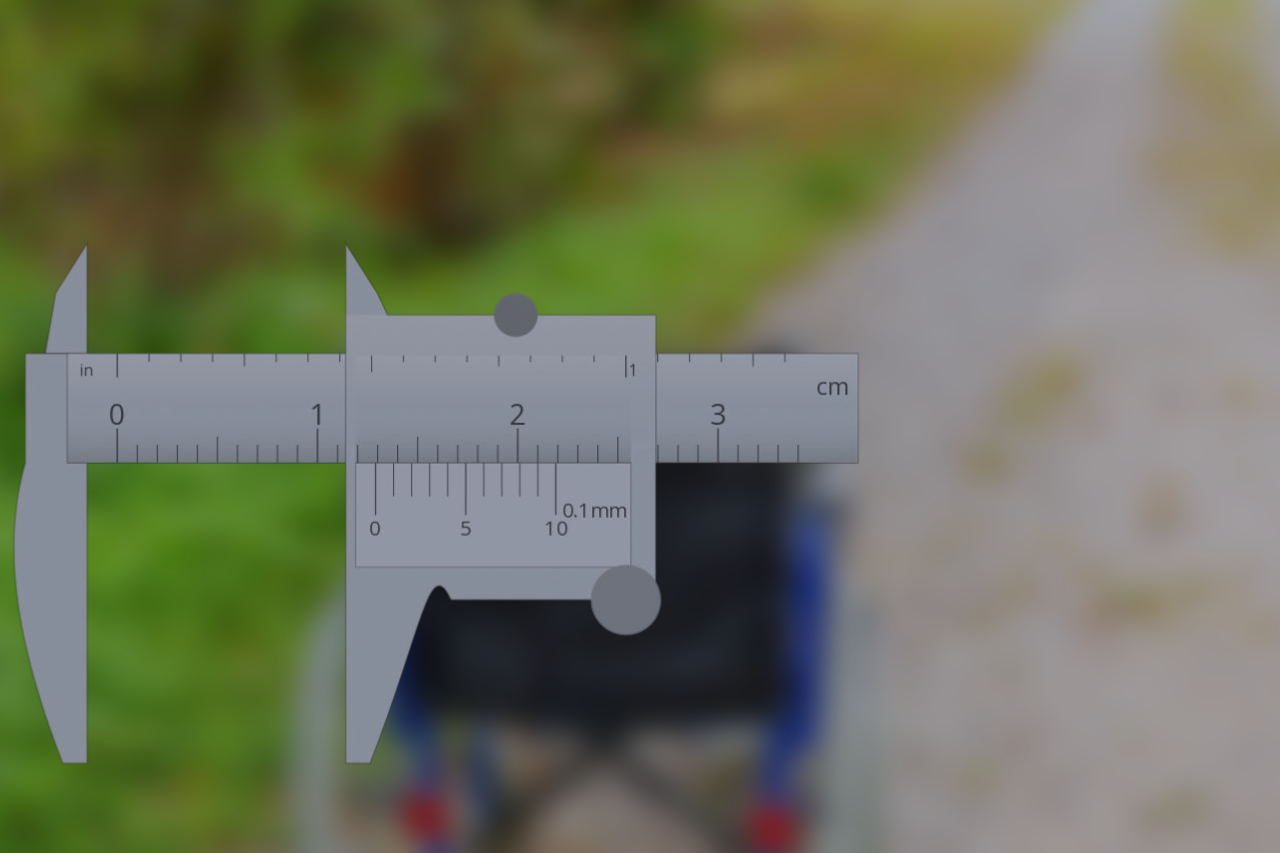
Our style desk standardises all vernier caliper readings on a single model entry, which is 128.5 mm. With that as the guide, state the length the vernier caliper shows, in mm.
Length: 12.9 mm
